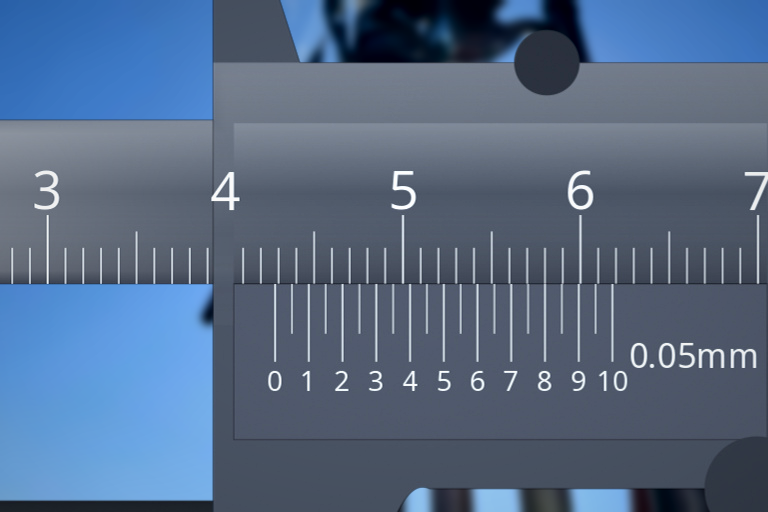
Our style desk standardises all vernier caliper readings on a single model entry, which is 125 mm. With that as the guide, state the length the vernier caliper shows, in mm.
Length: 42.8 mm
